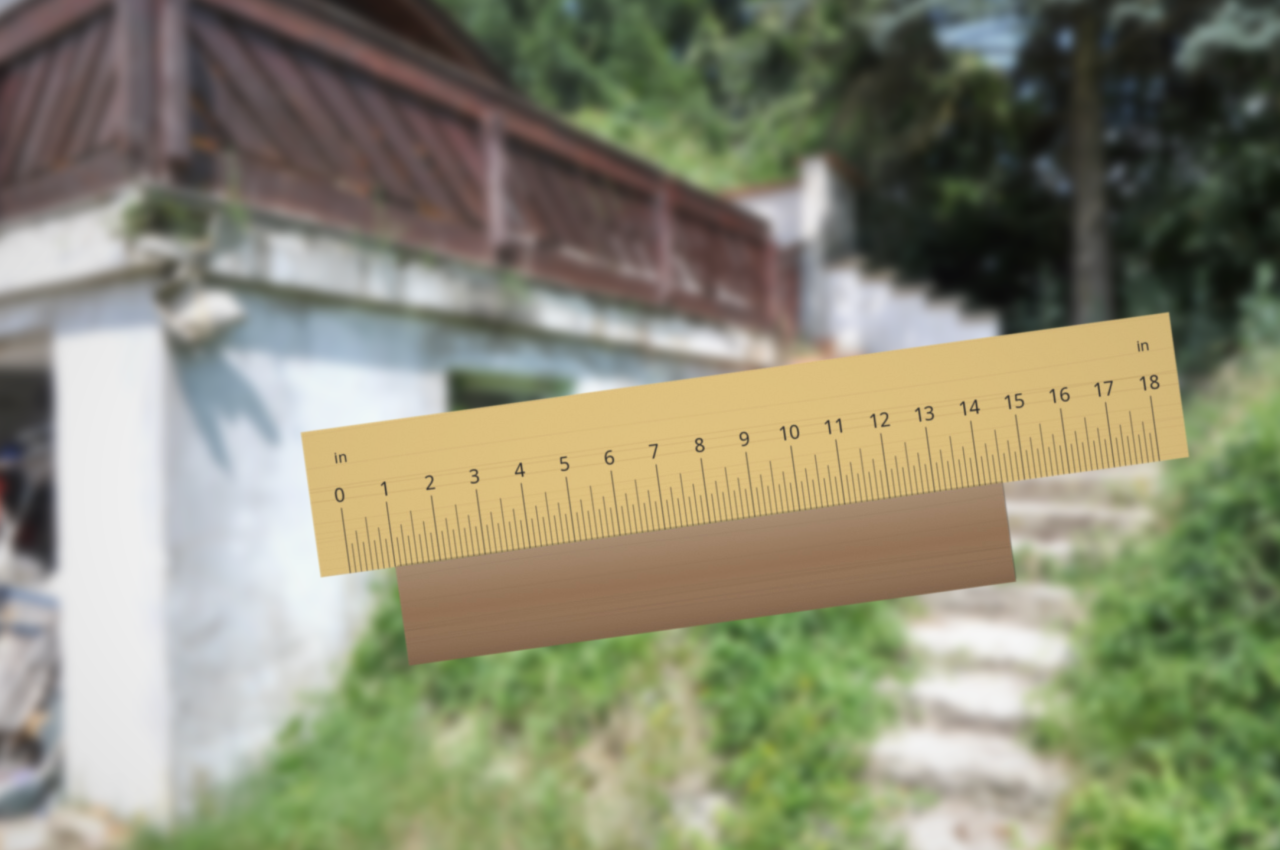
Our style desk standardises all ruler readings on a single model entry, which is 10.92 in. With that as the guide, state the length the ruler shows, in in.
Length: 13.5 in
